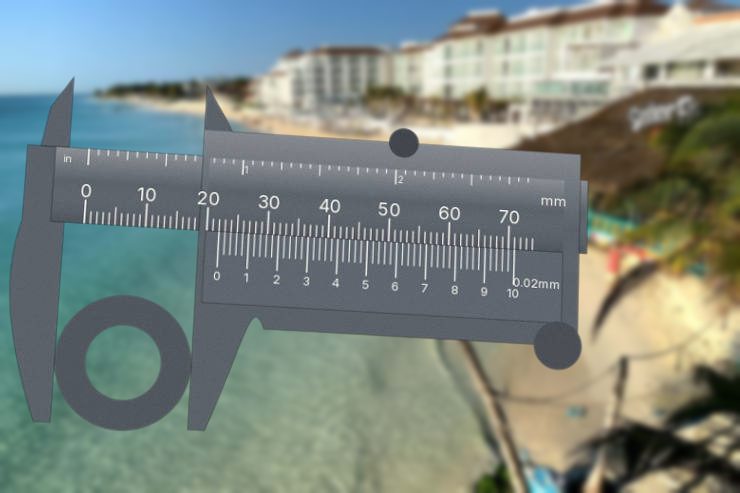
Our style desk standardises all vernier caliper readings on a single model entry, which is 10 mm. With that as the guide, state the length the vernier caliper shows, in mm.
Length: 22.0 mm
